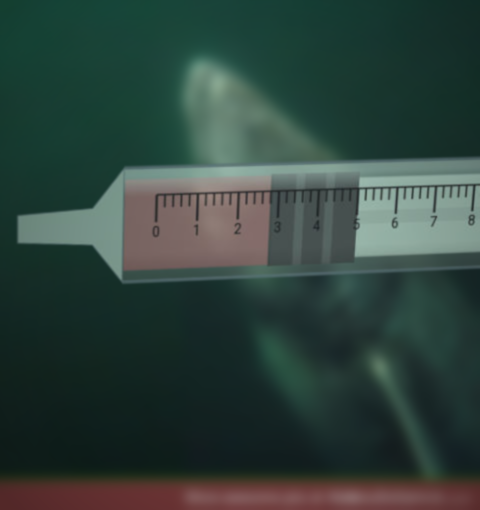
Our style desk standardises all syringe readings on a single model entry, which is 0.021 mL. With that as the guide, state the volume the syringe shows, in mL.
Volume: 2.8 mL
